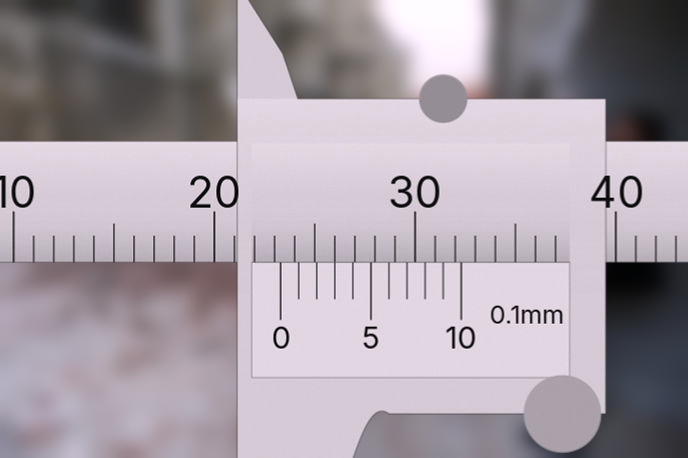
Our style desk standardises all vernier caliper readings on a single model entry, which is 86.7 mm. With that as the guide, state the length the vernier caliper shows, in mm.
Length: 23.3 mm
